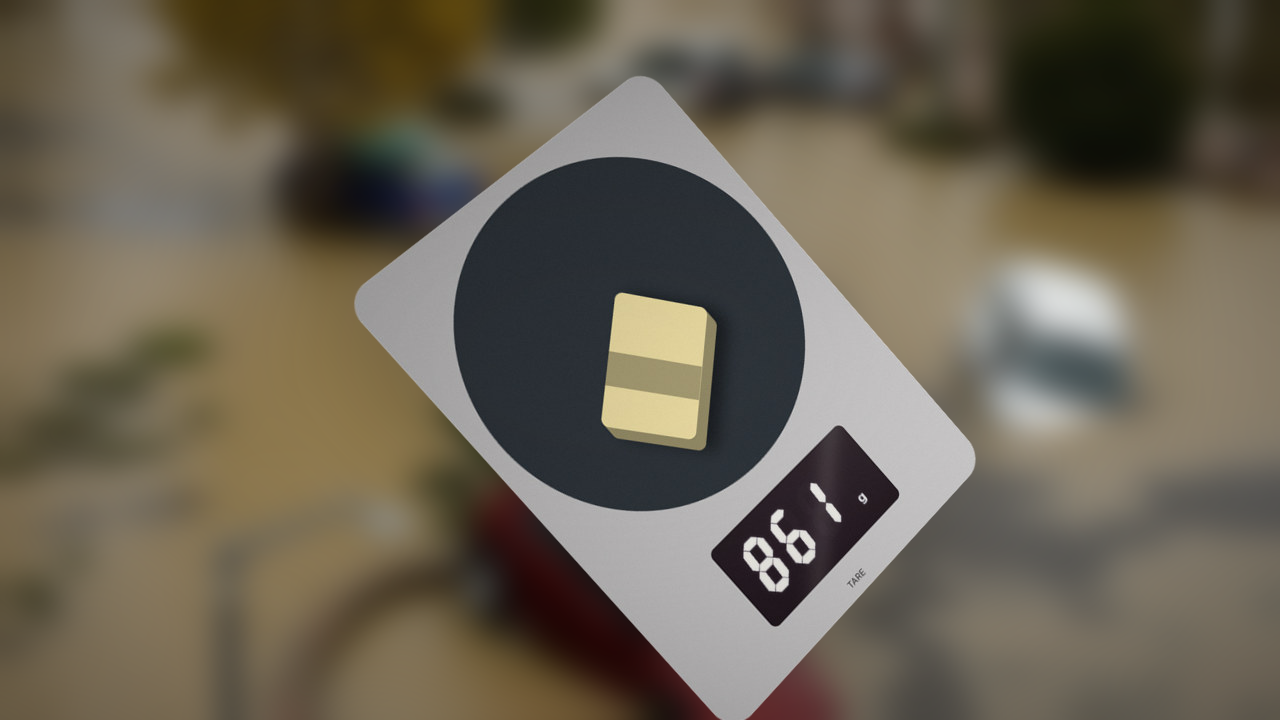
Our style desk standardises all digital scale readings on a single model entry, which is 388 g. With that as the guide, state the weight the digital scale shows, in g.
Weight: 861 g
